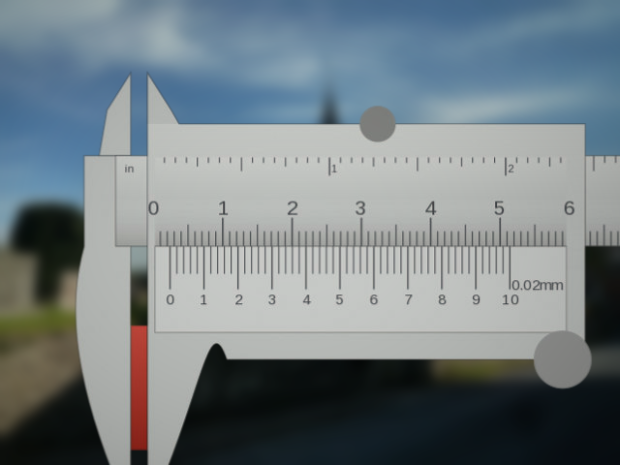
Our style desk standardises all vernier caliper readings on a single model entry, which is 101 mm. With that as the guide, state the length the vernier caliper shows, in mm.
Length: 2.4 mm
